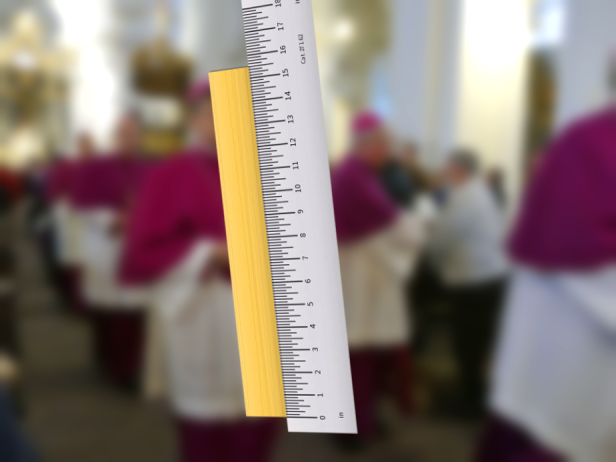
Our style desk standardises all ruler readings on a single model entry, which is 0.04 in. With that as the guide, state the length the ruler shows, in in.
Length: 15.5 in
